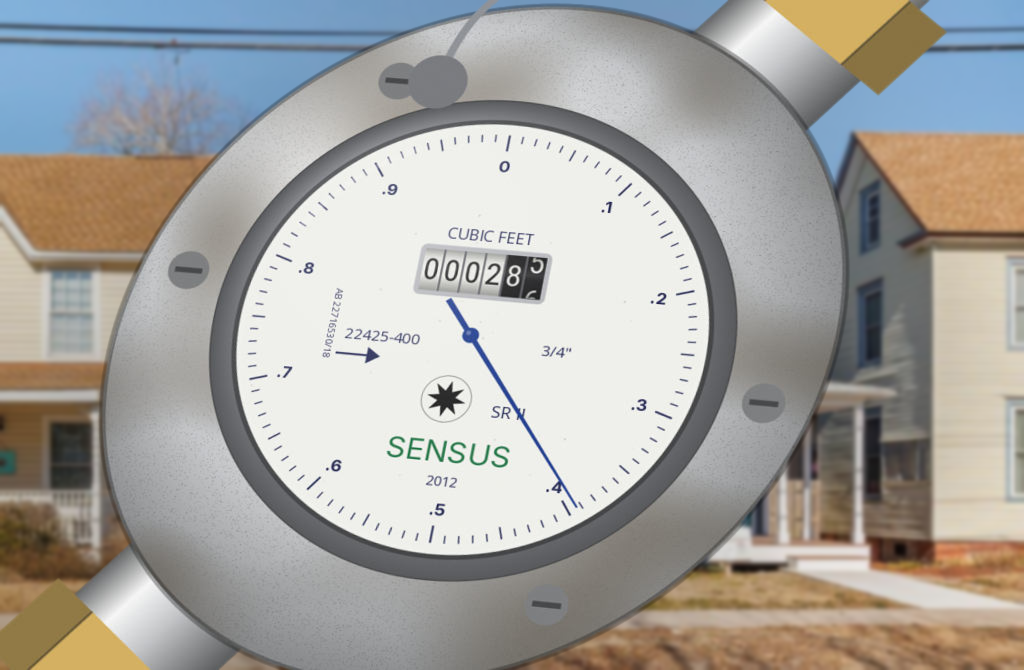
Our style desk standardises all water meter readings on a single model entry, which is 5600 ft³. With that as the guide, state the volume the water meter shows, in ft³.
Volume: 285.39 ft³
